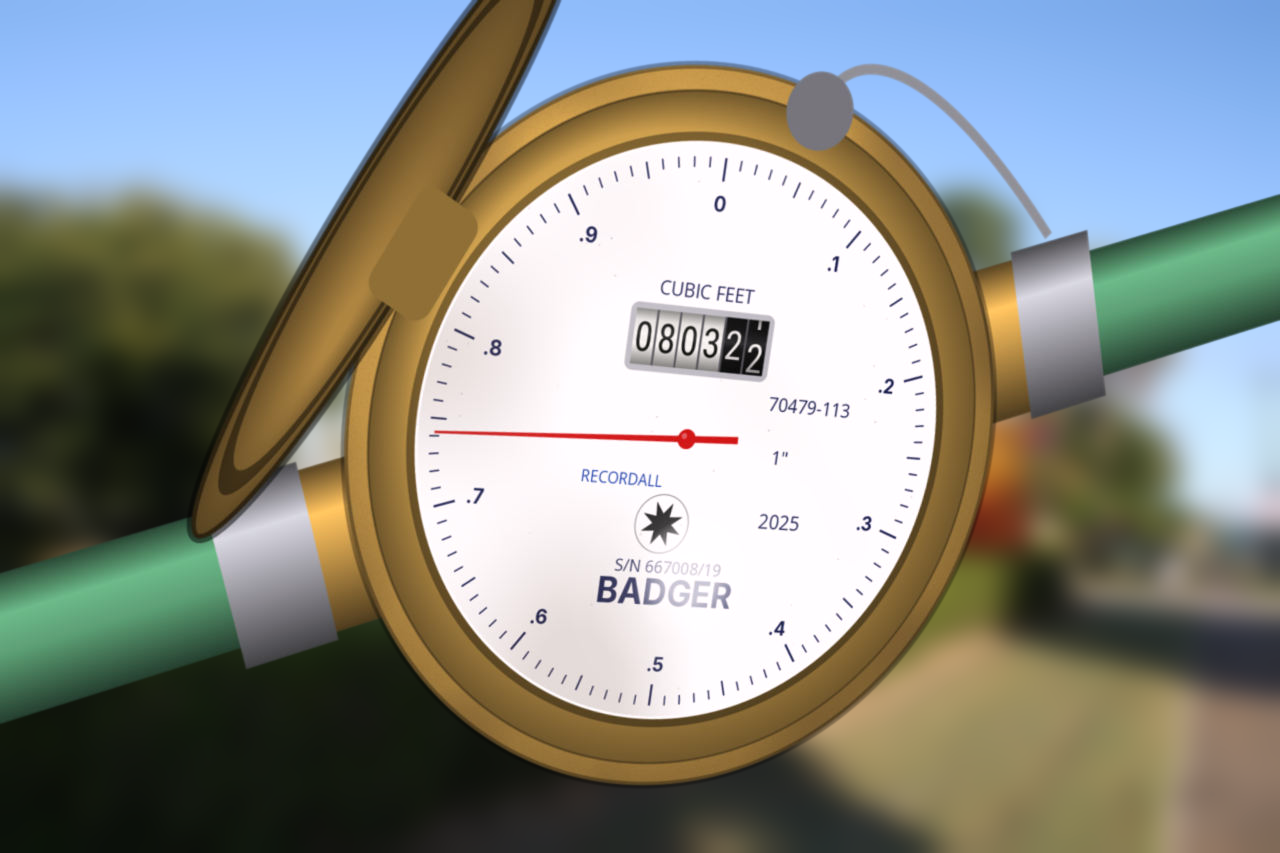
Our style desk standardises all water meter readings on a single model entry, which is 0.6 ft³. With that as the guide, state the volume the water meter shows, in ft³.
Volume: 80321.74 ft³
